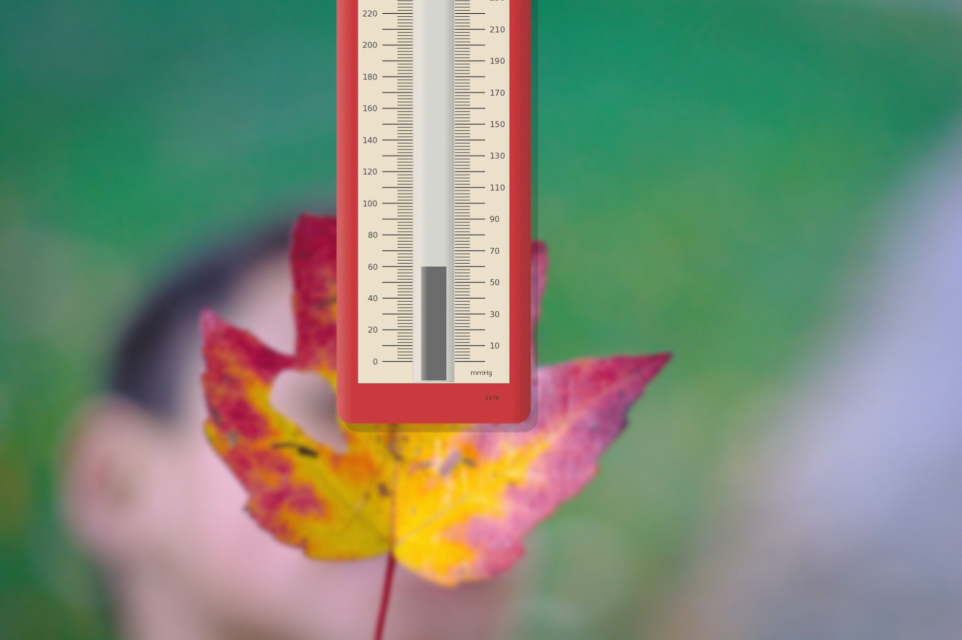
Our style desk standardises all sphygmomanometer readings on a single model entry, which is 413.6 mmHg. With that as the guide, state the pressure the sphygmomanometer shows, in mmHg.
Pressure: 60 mmHg
